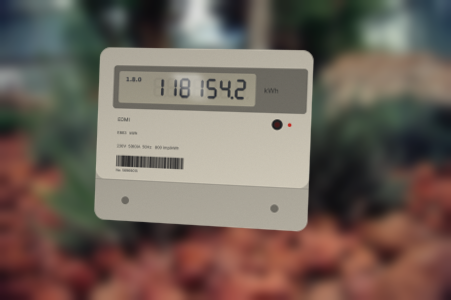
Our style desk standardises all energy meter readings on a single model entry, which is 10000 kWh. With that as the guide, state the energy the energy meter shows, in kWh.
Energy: 118154.2 kWh
